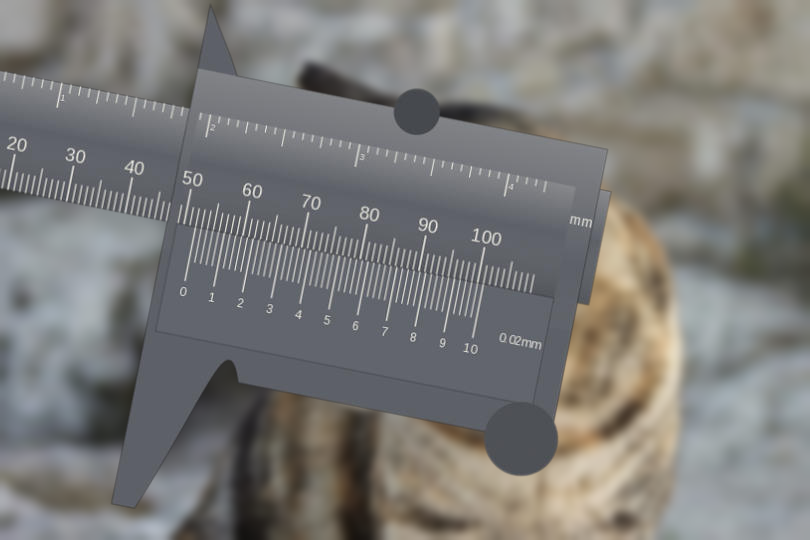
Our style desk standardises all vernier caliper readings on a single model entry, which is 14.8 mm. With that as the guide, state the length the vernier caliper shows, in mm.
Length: 52.0 mm
